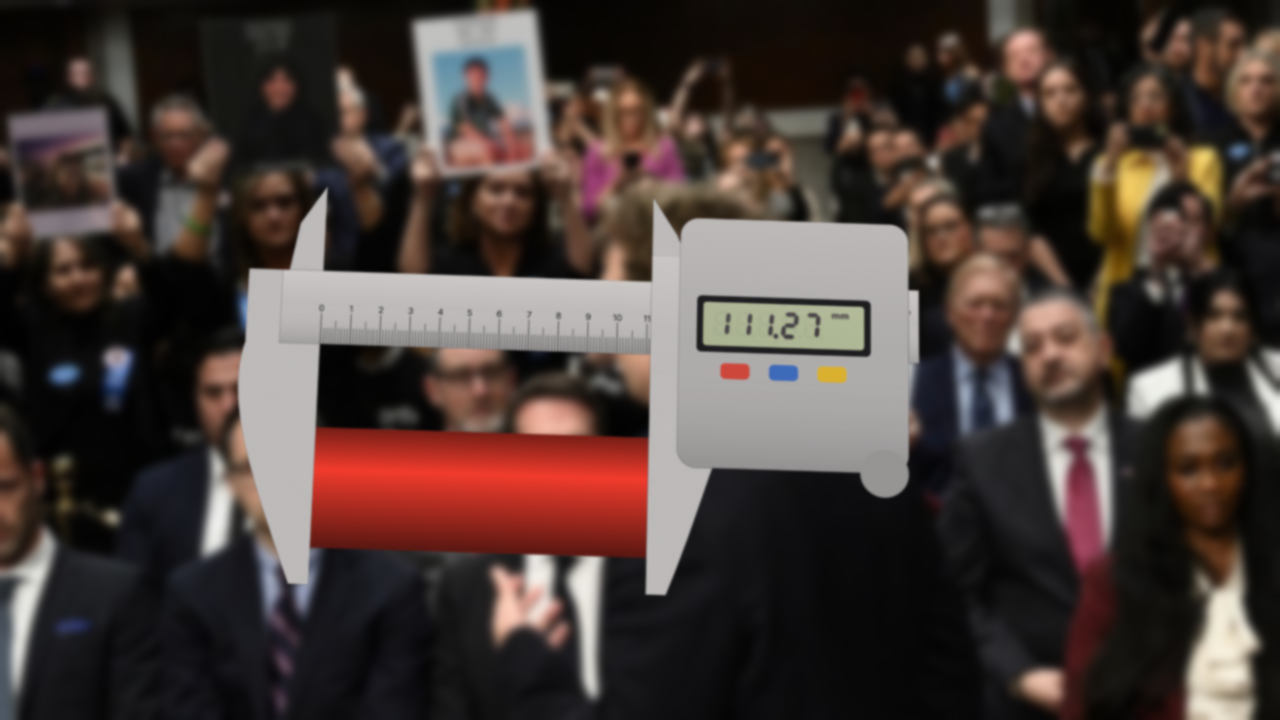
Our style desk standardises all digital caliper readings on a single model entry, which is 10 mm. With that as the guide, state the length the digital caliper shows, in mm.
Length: 111.27 mm
